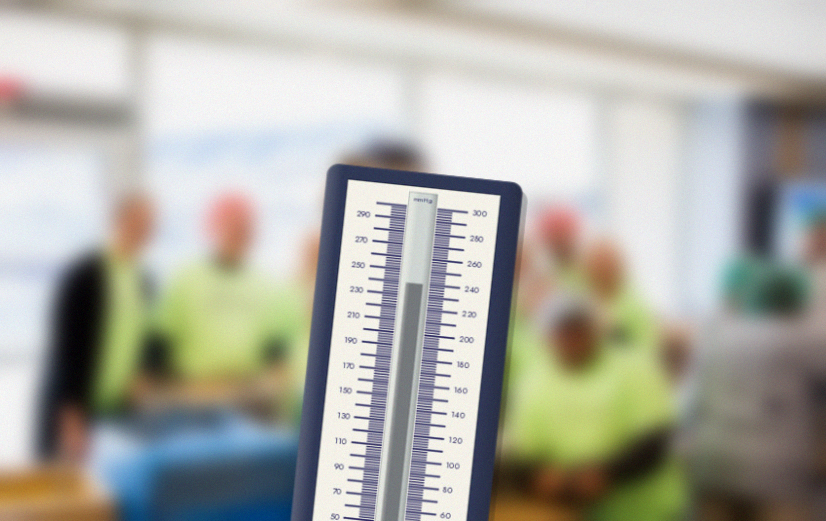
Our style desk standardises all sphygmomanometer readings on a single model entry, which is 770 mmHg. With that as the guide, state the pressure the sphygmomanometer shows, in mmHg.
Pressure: 240 mmHg
